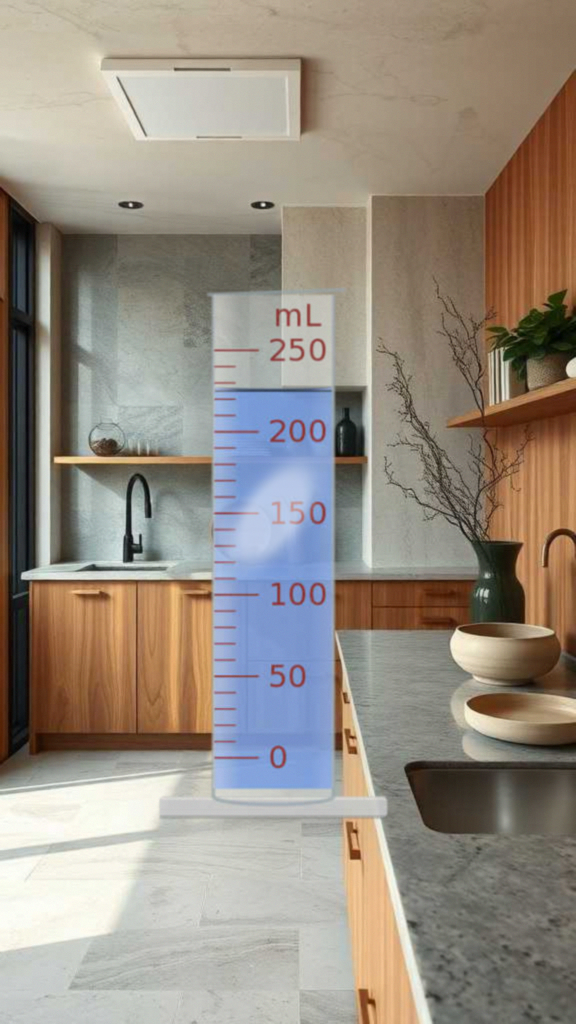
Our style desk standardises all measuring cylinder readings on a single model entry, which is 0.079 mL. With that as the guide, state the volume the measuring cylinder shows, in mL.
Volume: 225 mL
